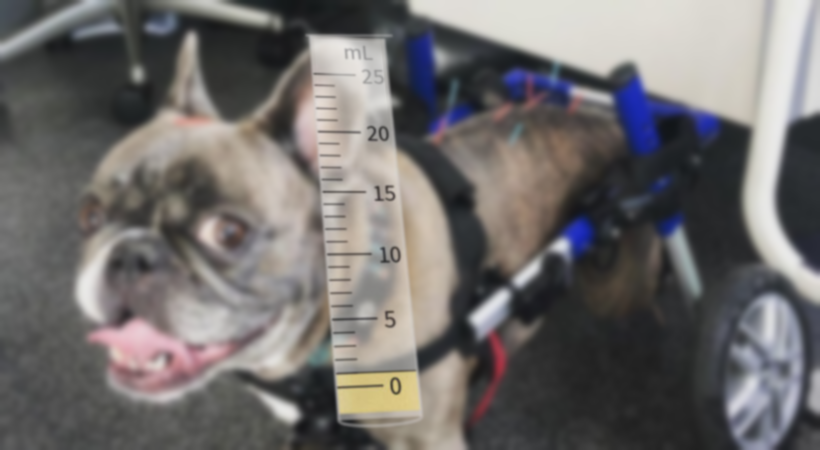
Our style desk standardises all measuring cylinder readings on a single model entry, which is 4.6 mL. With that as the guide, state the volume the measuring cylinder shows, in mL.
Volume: 1 mL
